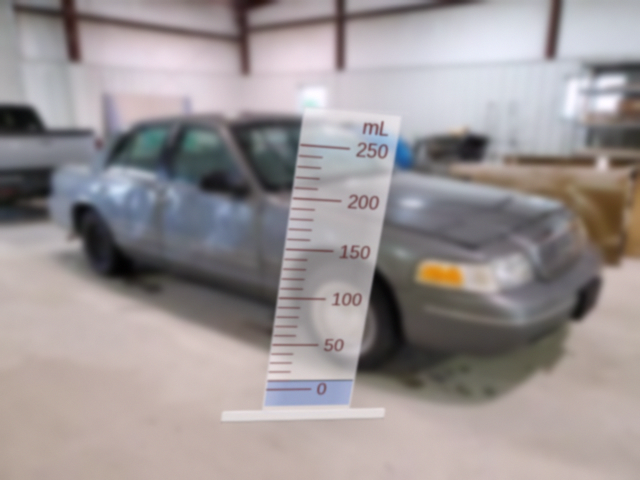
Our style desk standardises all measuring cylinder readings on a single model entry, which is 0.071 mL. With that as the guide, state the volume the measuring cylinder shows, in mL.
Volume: 10 mL
